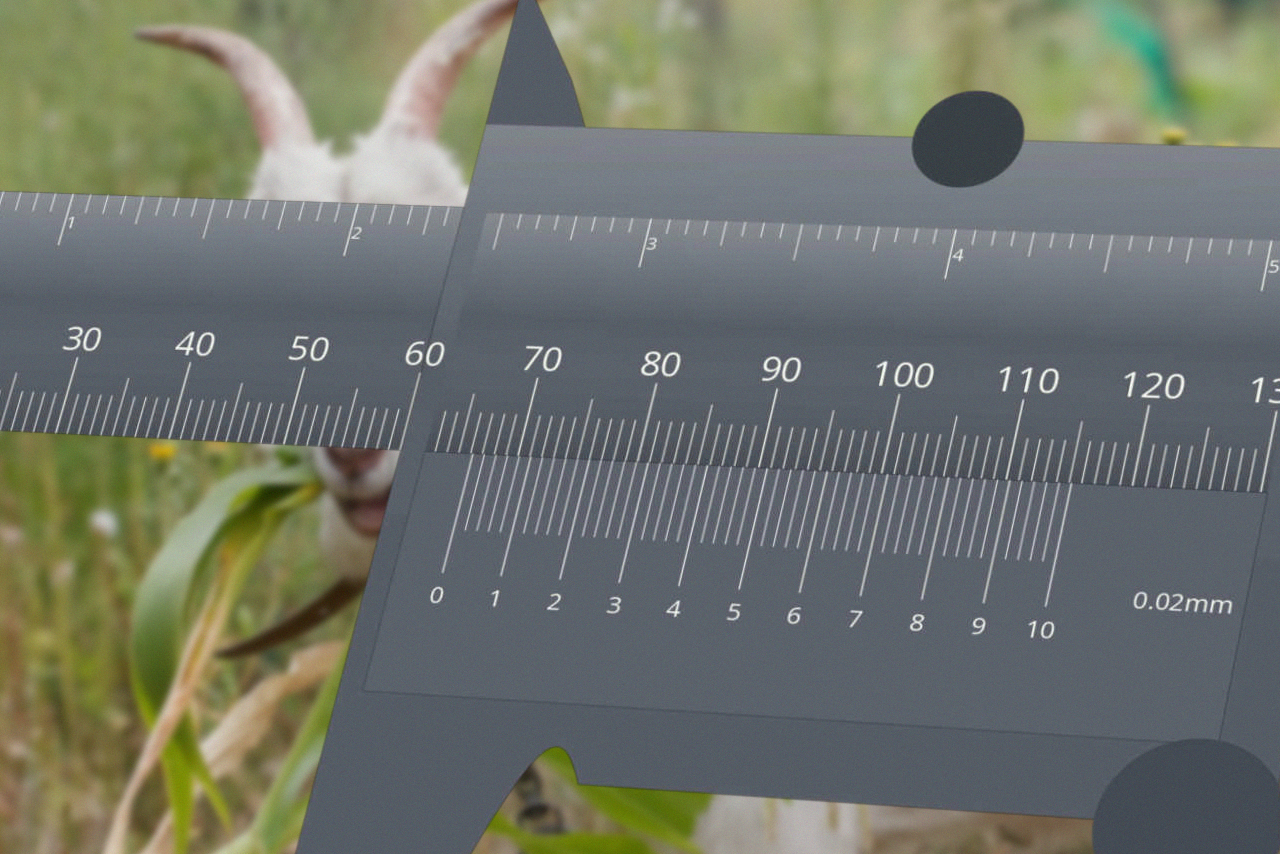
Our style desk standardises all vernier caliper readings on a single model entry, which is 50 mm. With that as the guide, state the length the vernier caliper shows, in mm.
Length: 66.2 mm
